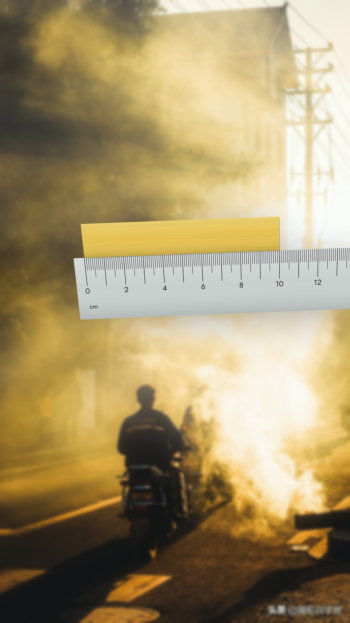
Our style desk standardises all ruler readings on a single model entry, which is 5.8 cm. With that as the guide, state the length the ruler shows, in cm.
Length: 10 cm
